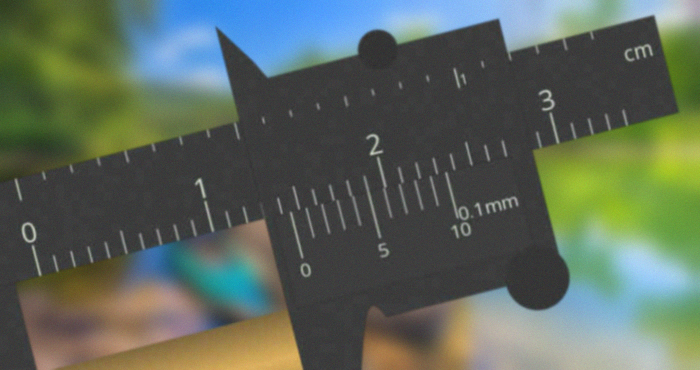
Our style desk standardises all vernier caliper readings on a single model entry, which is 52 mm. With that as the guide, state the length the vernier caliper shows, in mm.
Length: 14.5 mm
